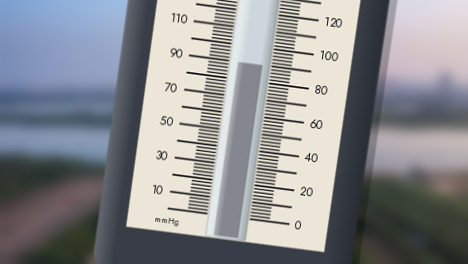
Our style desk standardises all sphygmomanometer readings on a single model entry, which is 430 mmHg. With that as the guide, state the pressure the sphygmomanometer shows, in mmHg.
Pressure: 90 mmHg
